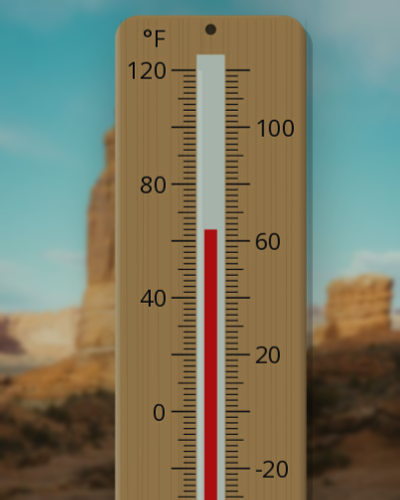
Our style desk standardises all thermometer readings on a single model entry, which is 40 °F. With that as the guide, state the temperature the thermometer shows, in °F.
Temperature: 64 °F
